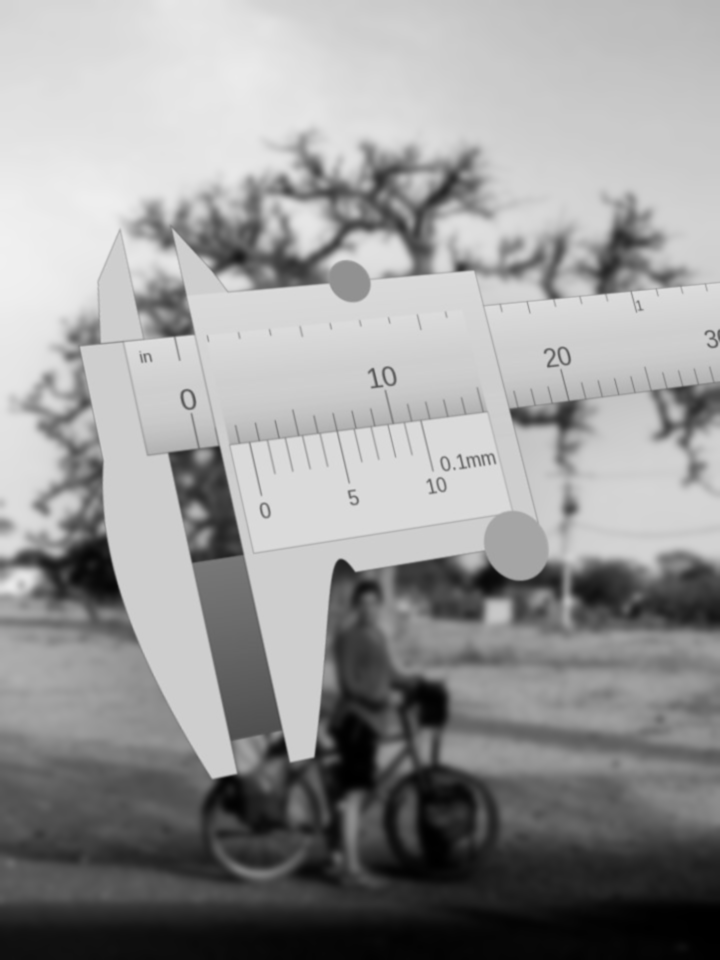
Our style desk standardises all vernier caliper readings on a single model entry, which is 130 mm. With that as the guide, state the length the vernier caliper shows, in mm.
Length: 2.5 mm
